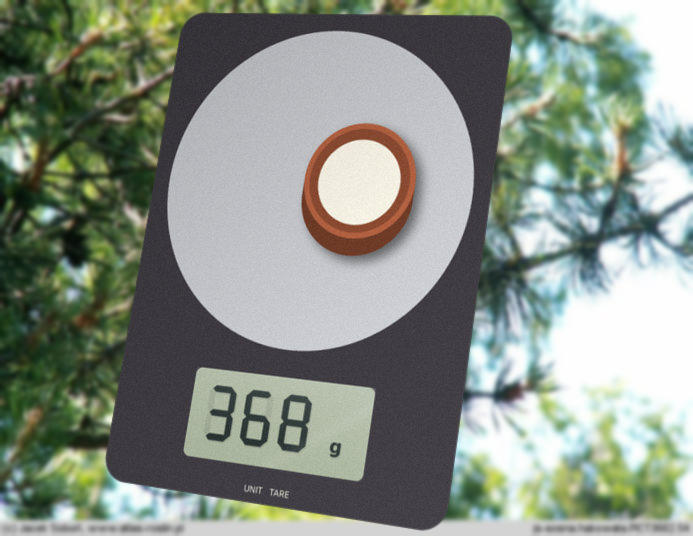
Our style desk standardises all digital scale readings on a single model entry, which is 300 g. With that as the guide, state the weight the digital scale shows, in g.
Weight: 368 g
